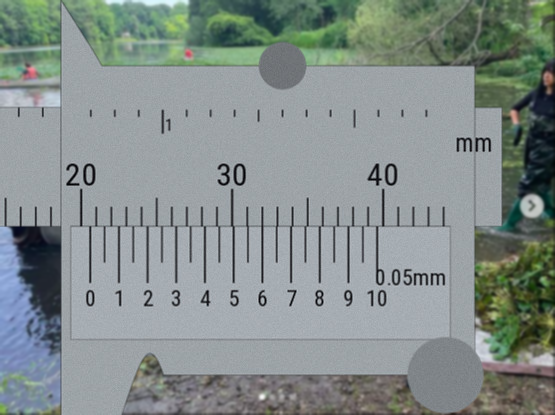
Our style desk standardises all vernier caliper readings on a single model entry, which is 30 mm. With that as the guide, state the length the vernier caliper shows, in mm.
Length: 20.6 mm
